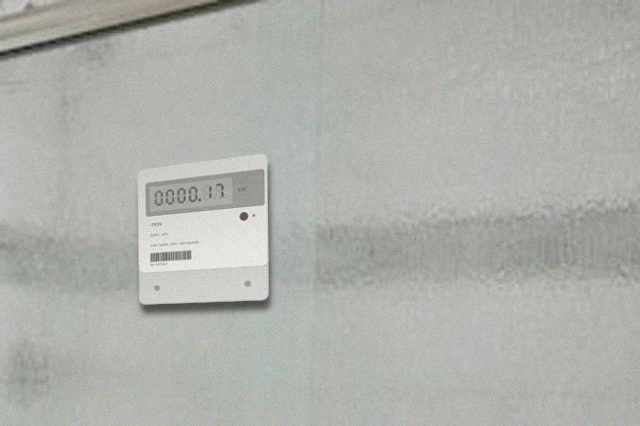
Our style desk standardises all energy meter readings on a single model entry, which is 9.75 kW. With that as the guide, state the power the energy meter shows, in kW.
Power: 0.17 kW
